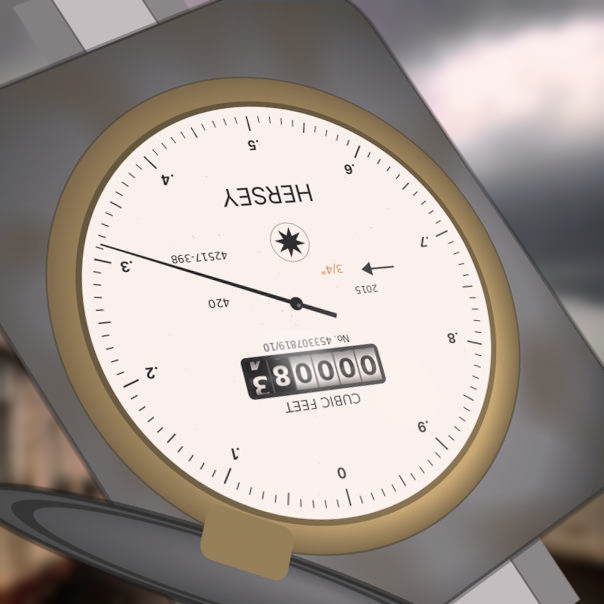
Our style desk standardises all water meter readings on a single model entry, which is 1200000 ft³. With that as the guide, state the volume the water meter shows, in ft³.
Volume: 83.31 ft³
